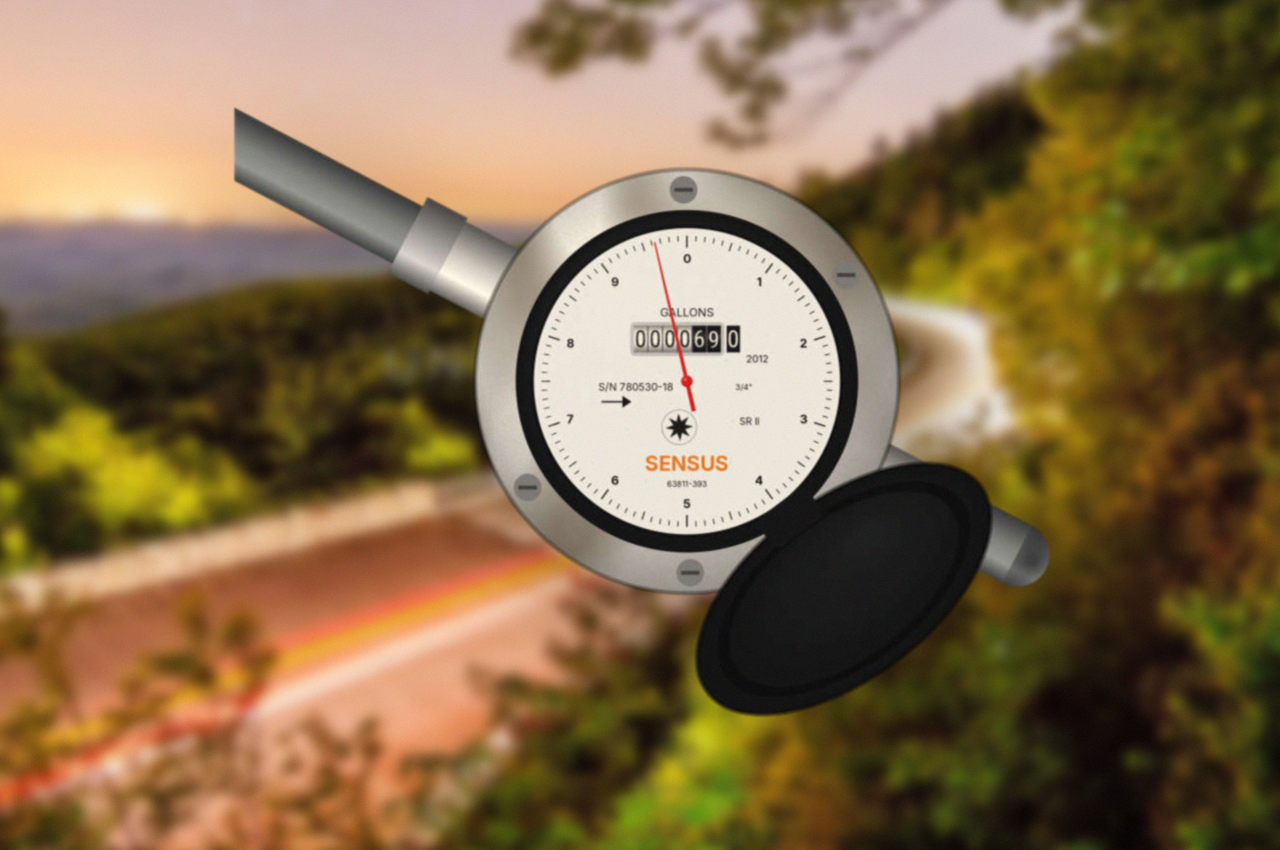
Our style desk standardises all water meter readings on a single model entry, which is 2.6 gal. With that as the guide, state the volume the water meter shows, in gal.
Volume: 689.6 gal
